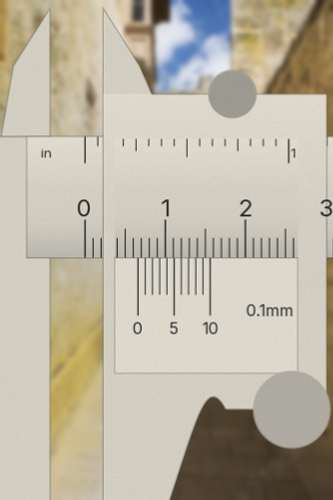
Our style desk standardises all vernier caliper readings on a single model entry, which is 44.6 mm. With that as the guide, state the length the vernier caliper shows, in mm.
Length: 6.6 mm
